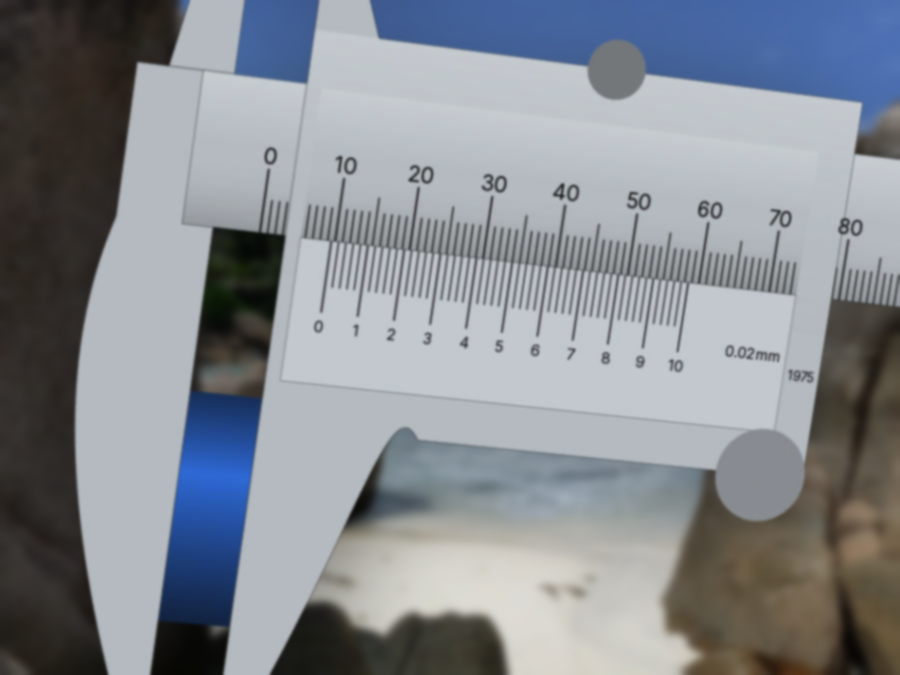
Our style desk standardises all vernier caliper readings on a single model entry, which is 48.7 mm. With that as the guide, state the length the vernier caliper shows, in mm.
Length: 9.5 mm
